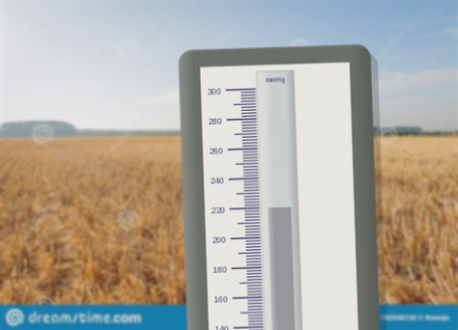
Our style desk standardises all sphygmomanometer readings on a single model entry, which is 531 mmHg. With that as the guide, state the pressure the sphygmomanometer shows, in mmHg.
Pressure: 220 mmHg
